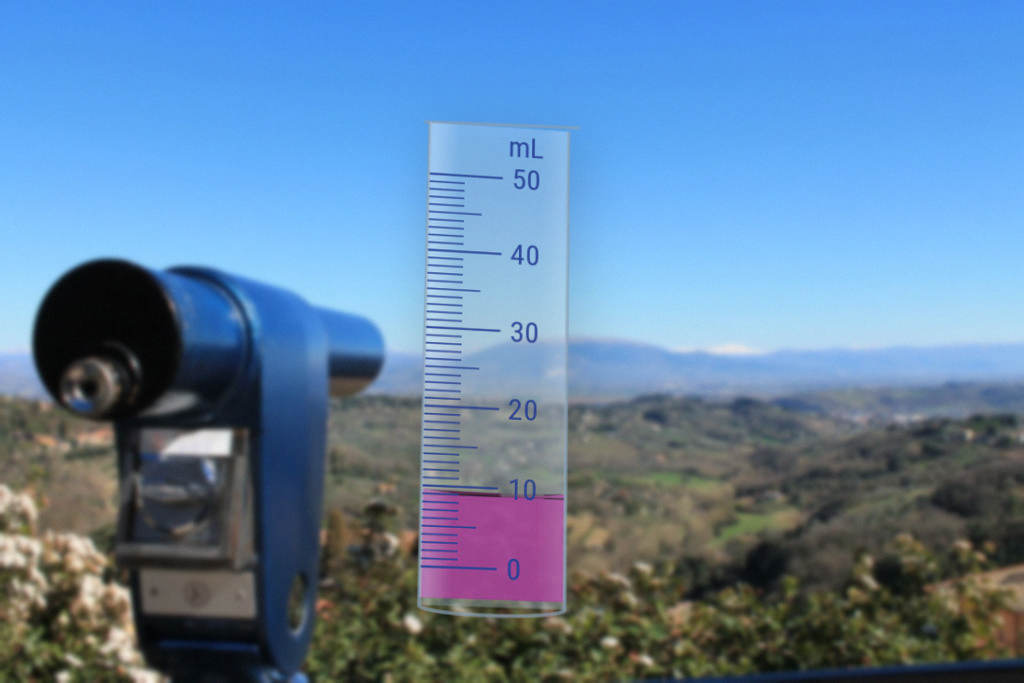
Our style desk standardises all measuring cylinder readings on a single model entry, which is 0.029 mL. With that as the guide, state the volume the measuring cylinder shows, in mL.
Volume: 9 mL
